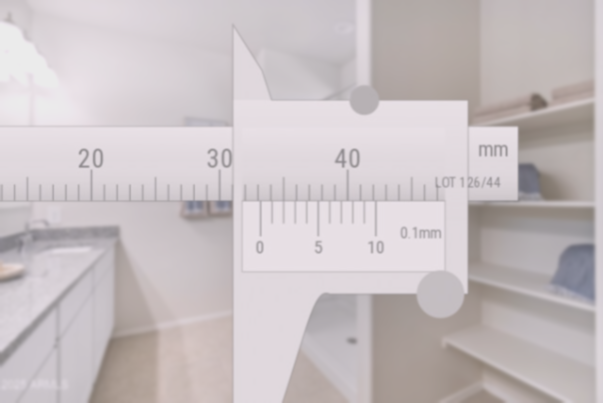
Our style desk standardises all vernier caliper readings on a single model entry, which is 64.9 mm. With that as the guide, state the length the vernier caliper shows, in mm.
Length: 33.2 mm
